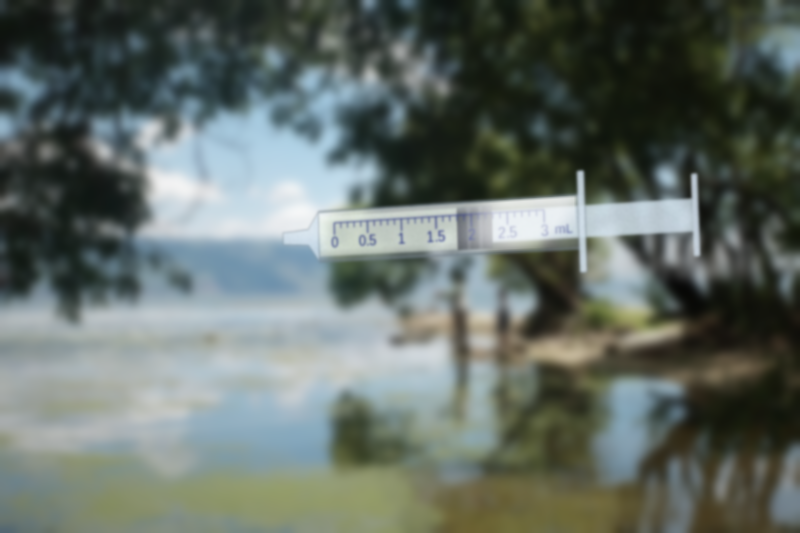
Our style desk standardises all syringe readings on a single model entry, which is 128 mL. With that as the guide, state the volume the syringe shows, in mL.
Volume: 1.8 mL
